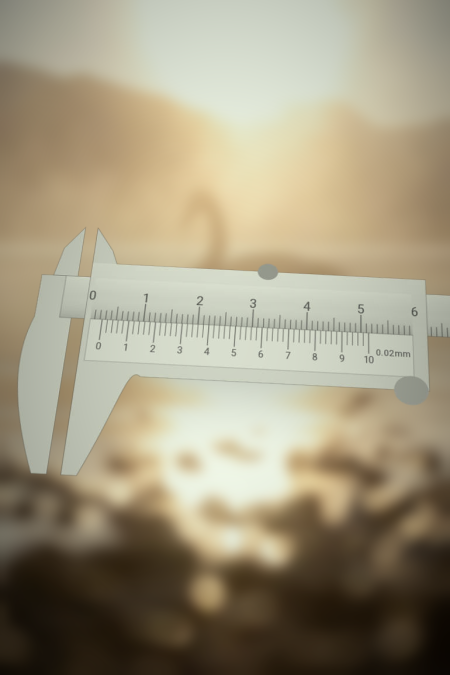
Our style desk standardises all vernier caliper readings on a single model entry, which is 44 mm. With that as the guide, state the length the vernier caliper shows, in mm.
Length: 2.4 mm
